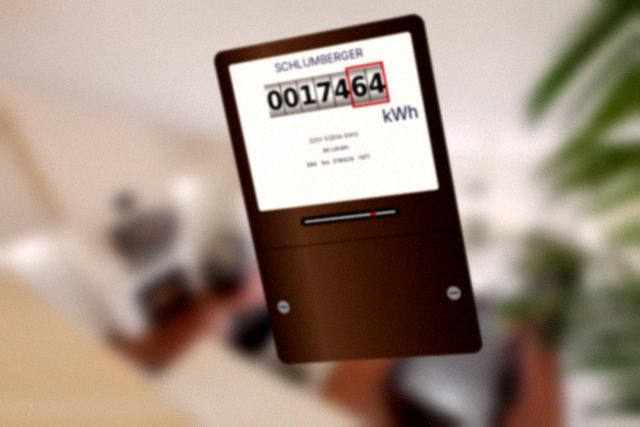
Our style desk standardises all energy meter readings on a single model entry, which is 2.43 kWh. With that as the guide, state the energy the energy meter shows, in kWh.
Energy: 174.64 kWh
